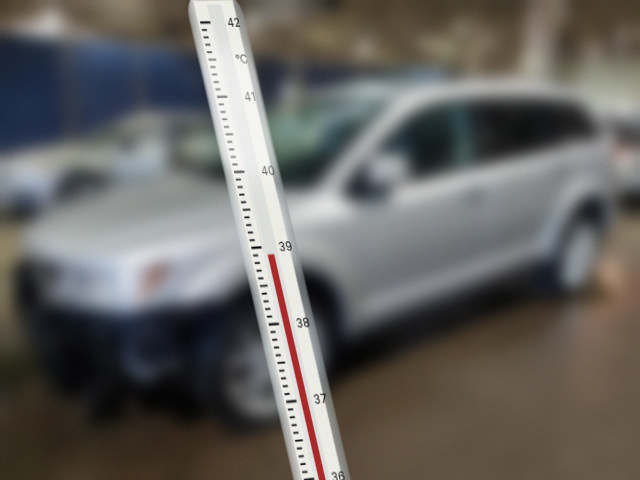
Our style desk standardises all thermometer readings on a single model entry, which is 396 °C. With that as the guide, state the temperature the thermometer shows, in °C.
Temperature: 38.9 °C
